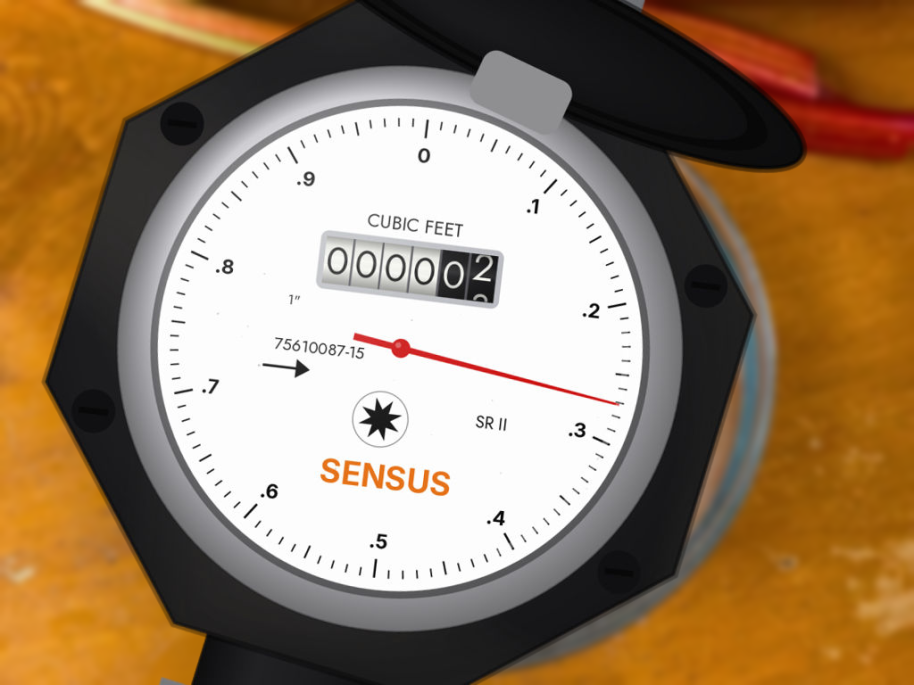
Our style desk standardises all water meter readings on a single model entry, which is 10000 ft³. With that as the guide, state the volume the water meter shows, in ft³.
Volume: 2.27 ft³
